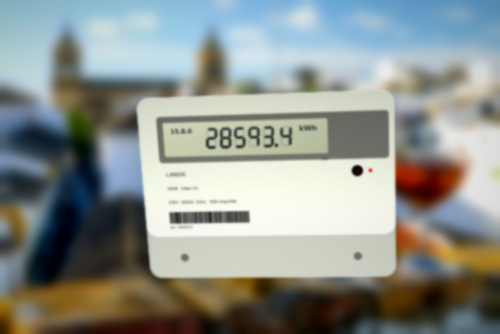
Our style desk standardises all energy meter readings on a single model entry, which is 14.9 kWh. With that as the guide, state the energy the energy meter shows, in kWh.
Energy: 28593.4 kWh
